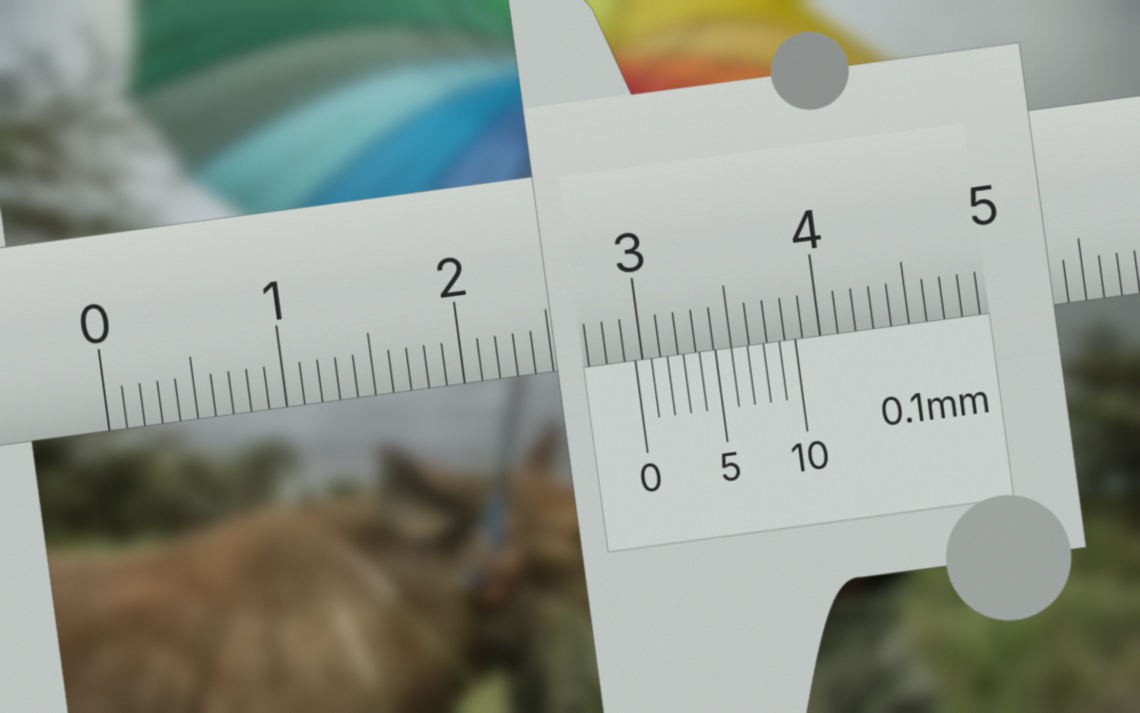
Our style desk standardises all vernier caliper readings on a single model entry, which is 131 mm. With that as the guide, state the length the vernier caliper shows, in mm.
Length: 29.6 mm
